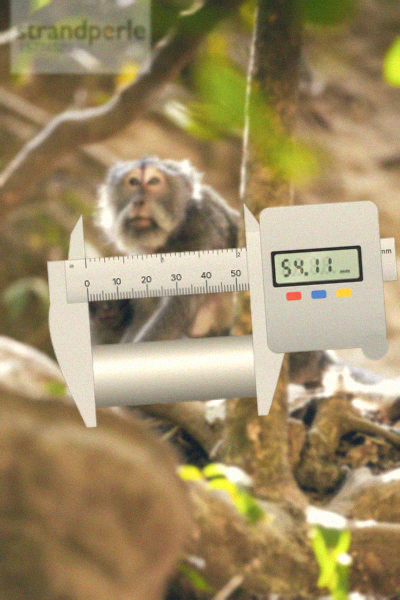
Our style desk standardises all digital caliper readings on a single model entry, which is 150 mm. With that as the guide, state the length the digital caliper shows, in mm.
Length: 54.11 mm
